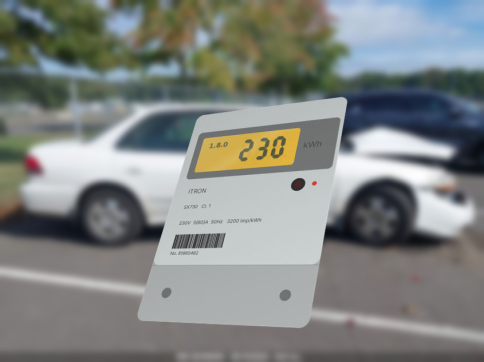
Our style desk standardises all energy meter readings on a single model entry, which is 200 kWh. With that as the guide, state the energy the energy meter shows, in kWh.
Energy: 230 kWh
